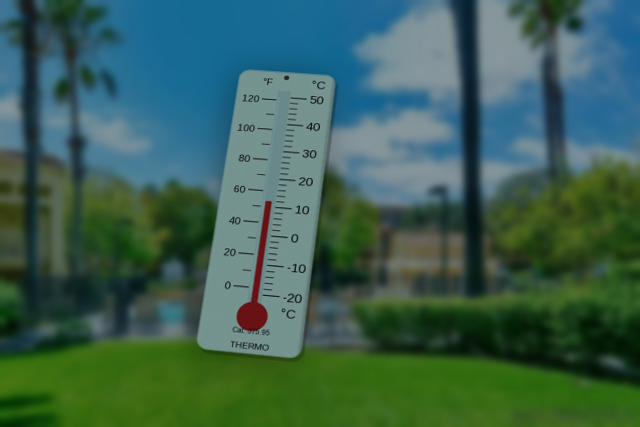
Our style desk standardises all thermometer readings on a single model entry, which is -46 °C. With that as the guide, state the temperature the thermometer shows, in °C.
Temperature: 12 °C
